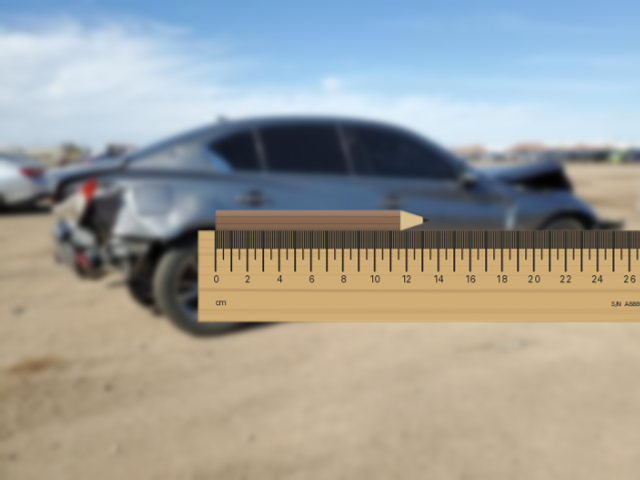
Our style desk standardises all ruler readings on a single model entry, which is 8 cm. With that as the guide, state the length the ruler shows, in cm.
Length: 13.5 cm
